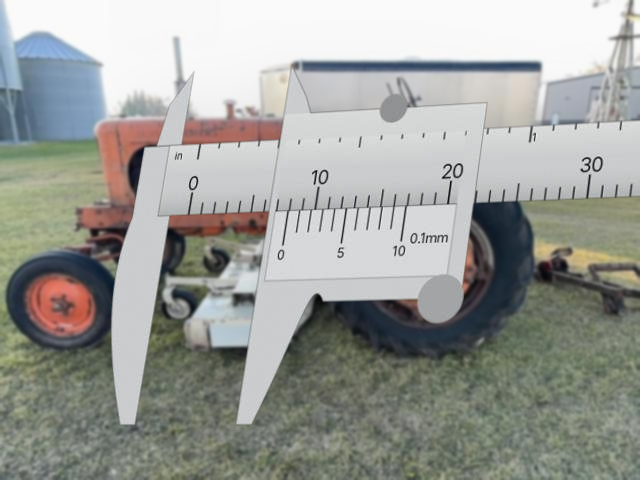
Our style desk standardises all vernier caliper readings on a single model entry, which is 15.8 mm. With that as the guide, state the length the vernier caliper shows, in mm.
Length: 7.9 mm
